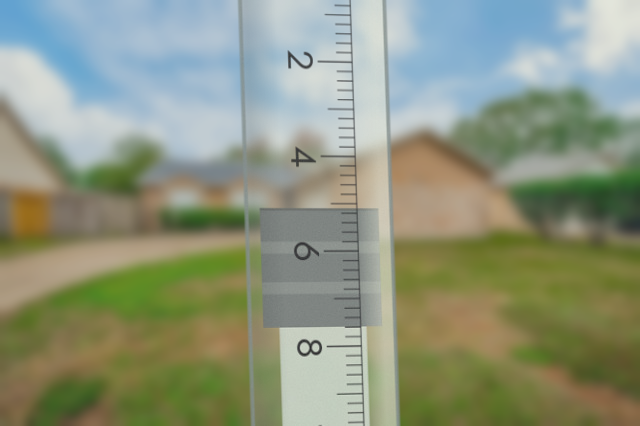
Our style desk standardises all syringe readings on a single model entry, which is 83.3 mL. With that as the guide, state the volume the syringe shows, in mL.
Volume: 5.1 mL
